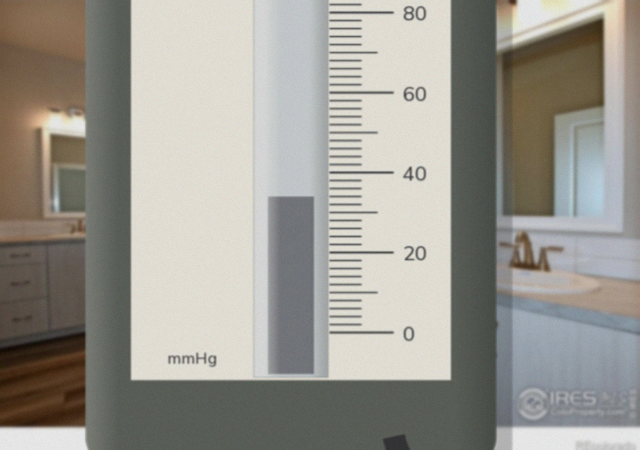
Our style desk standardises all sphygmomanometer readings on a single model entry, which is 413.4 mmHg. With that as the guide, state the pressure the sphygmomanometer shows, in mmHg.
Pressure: 34 mmHg
